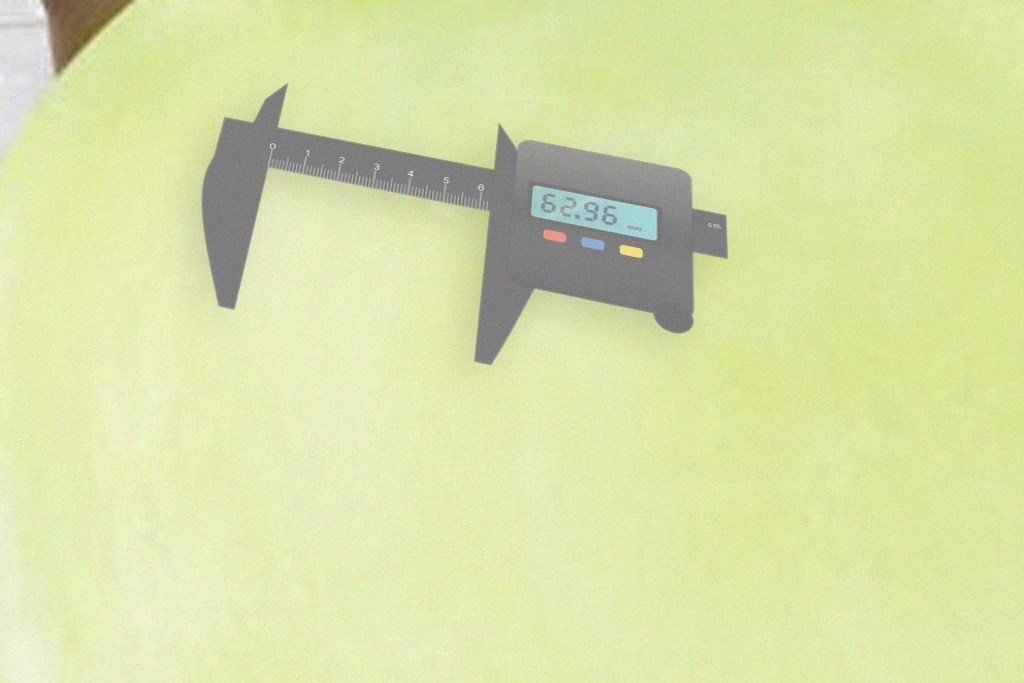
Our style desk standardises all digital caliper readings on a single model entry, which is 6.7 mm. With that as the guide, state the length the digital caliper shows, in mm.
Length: 62.96 mm
